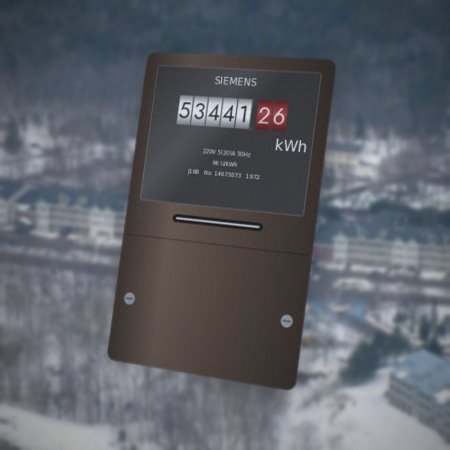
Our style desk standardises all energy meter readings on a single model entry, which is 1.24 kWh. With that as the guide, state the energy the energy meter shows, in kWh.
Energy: 53441.26 kWh
